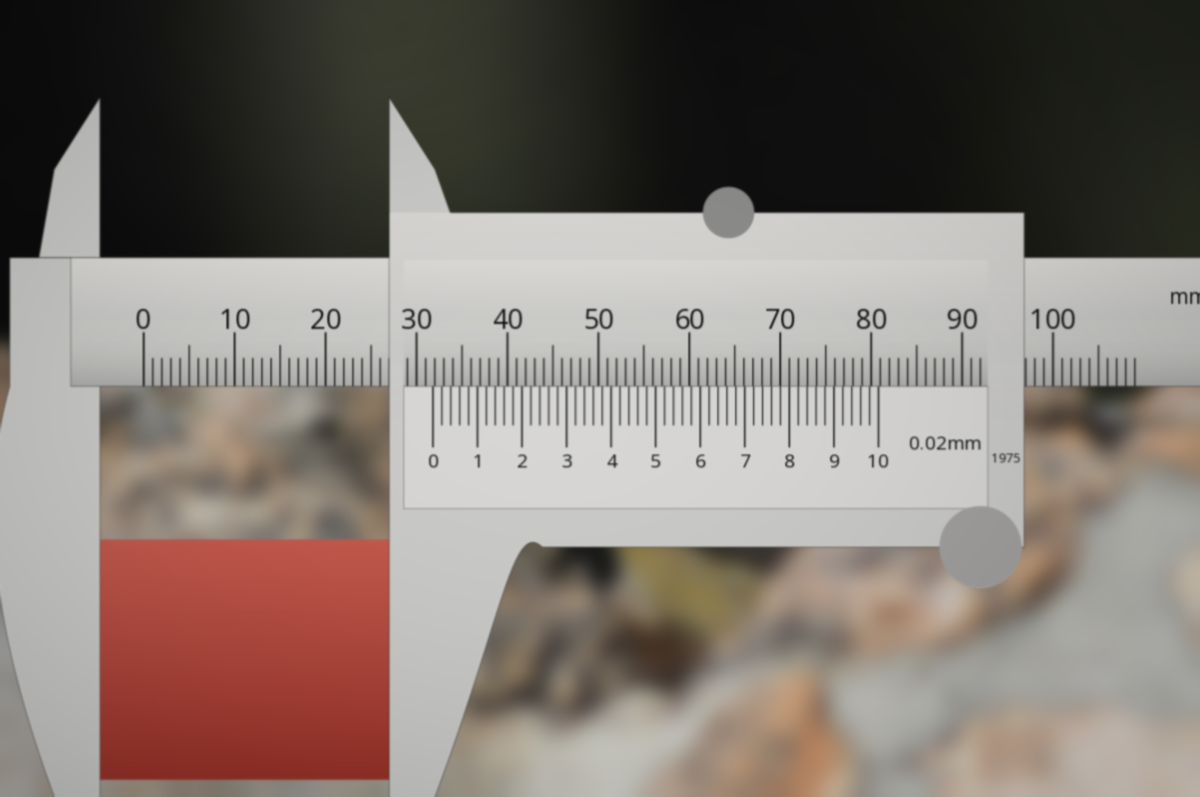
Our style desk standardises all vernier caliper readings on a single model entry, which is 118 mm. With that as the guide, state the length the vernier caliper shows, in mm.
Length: 31.8 mm
